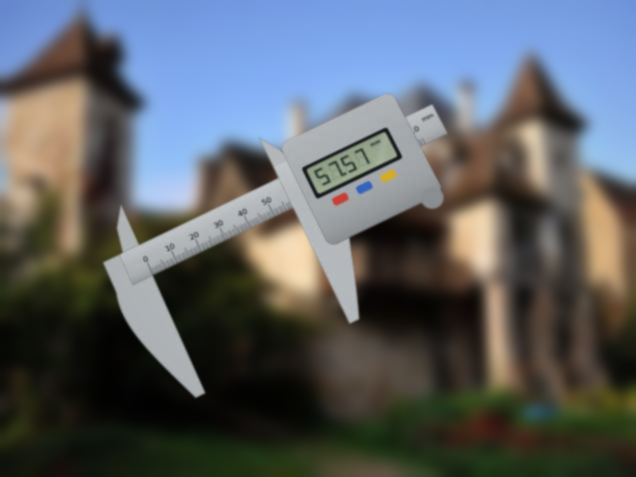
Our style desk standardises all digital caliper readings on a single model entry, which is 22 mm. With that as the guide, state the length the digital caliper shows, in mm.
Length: 57.57 mm
